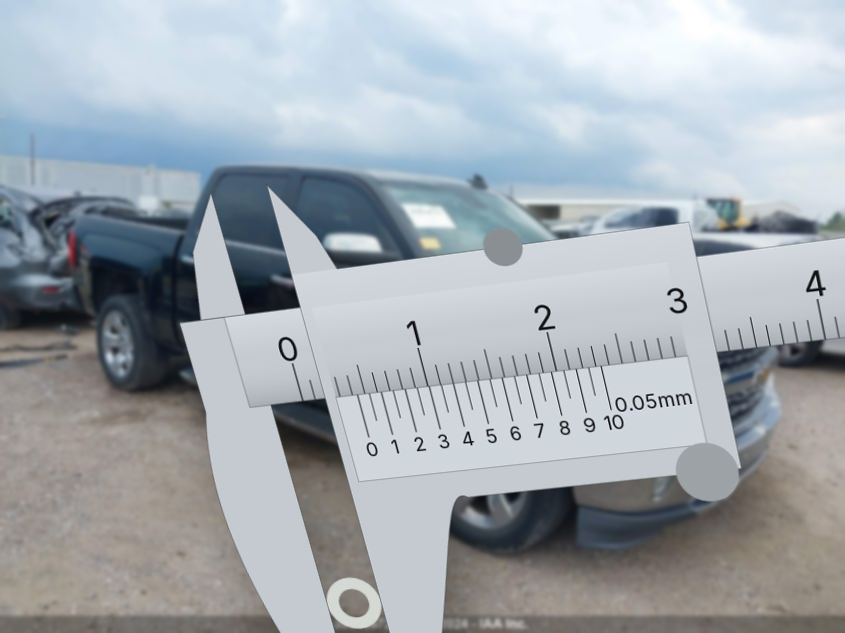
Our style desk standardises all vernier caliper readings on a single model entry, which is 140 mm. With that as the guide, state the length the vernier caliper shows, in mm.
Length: 4.4 mm
